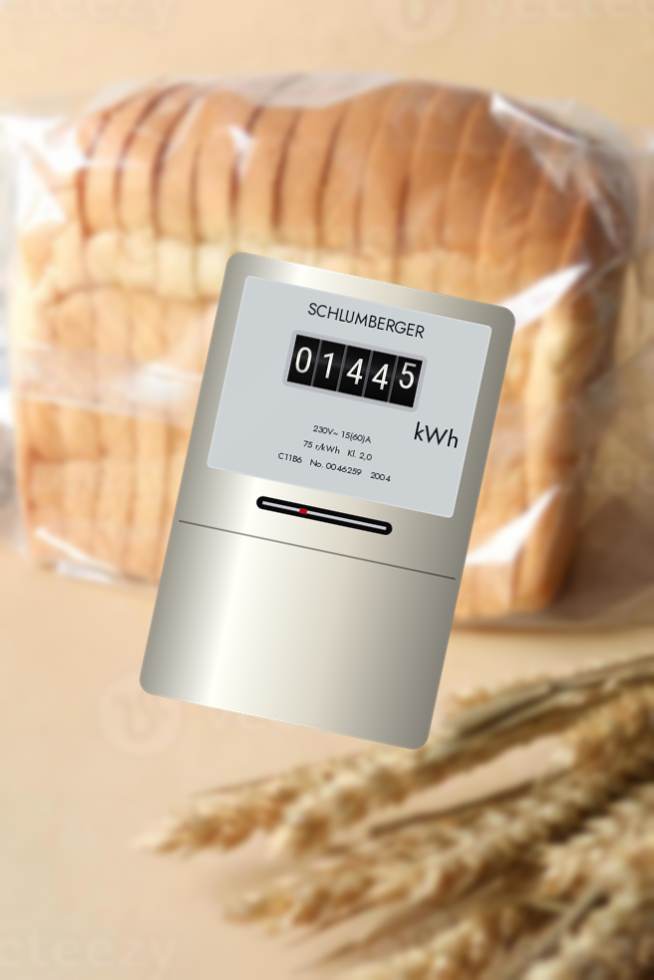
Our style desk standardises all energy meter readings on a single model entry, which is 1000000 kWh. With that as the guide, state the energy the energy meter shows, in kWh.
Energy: 1445 kWh
